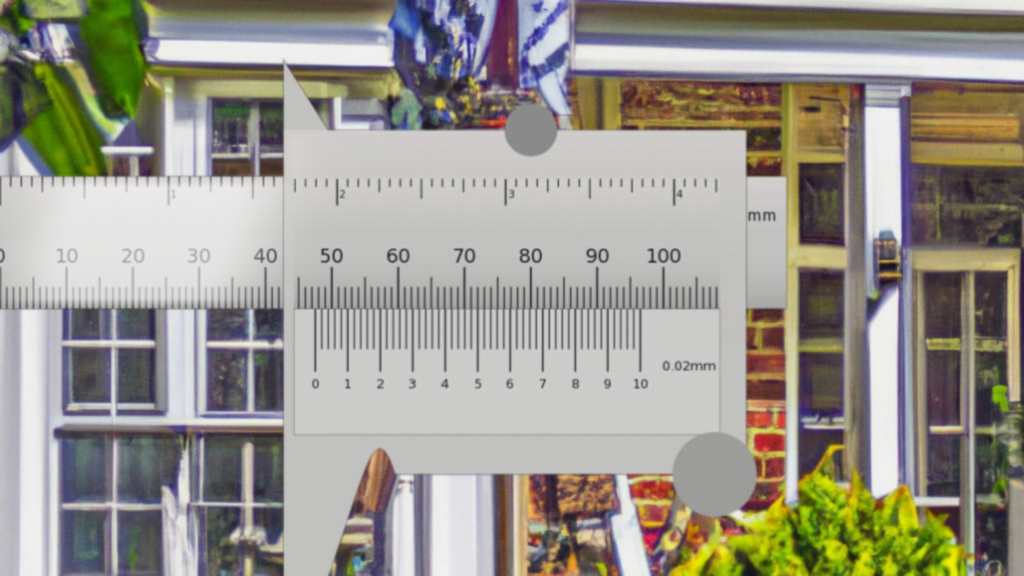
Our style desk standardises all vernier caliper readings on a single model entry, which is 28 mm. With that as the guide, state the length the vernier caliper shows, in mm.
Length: 47.5 mm
